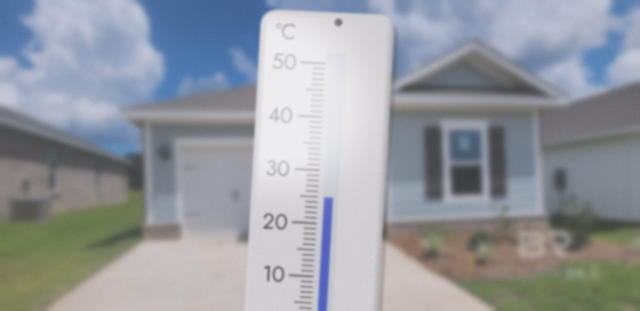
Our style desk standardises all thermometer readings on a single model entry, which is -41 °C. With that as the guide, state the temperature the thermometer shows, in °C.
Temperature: 25 °C
